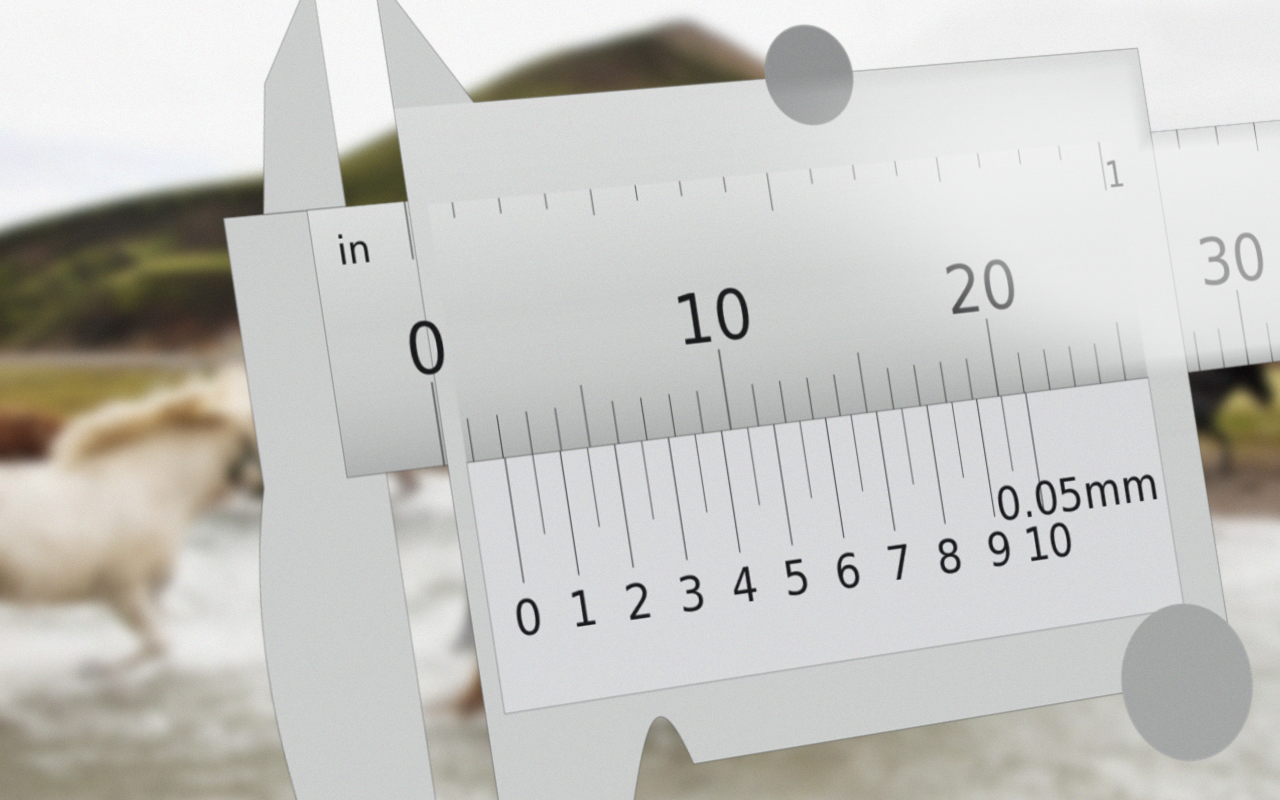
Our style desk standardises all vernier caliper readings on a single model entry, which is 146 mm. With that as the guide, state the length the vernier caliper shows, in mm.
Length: 2.05 mm
